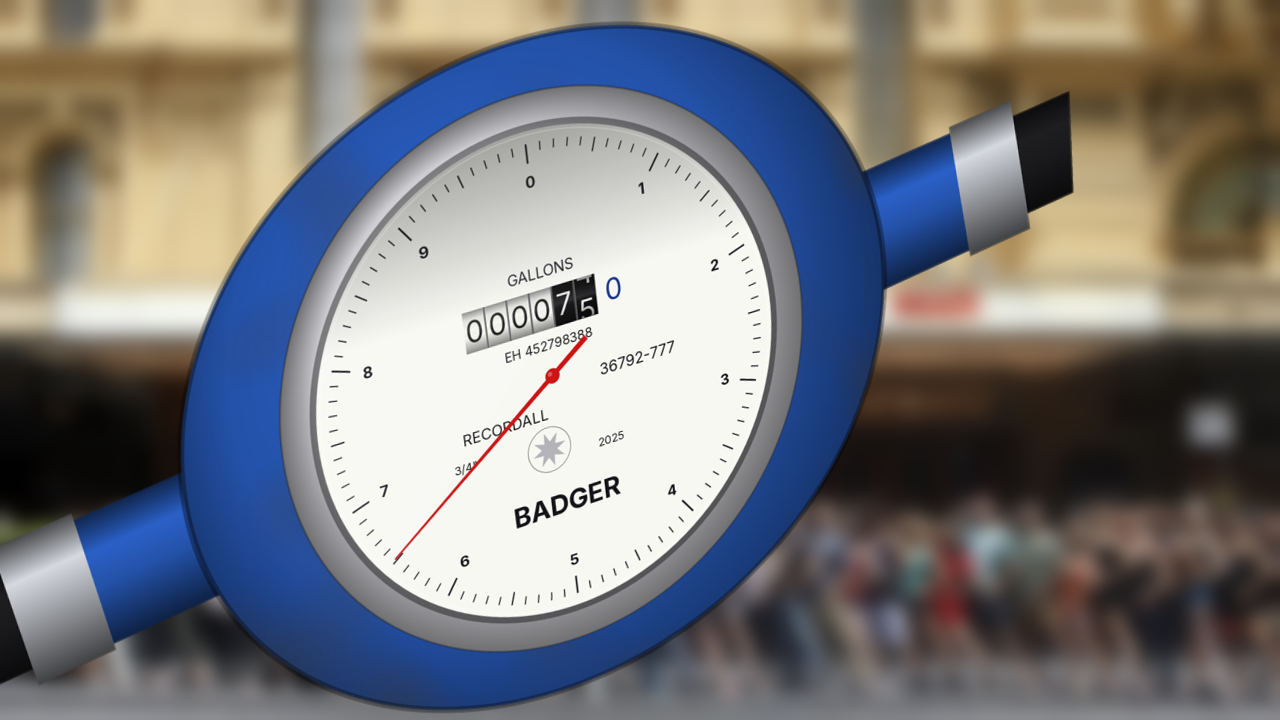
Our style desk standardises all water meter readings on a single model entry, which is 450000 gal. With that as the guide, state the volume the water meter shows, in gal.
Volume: 746.5 gal
